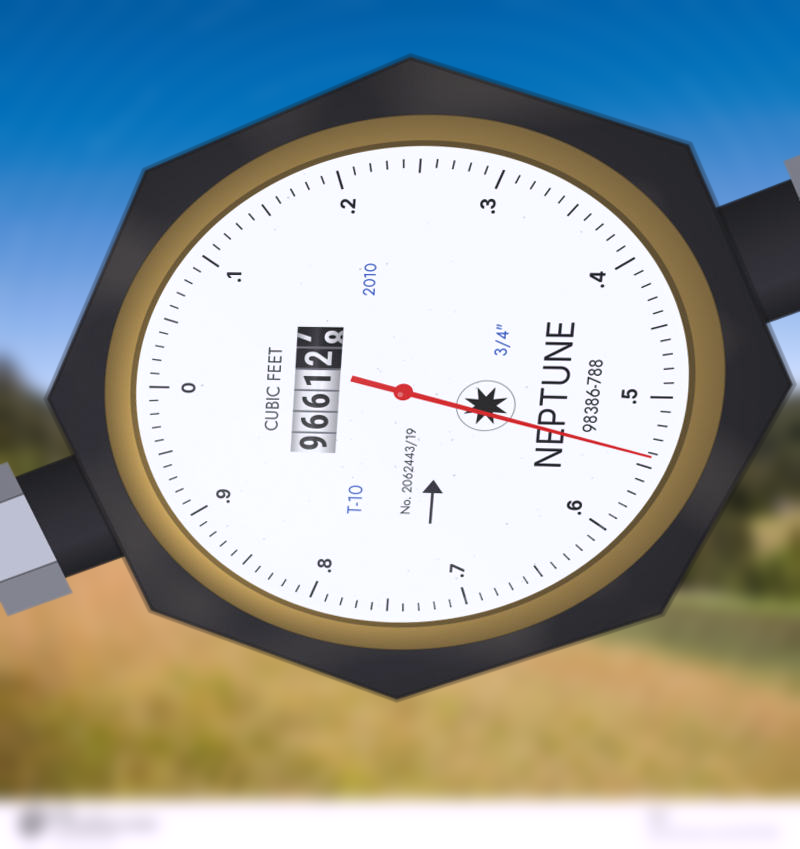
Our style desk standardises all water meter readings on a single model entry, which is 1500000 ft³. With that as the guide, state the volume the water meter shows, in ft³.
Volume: 966127.54 ft³
